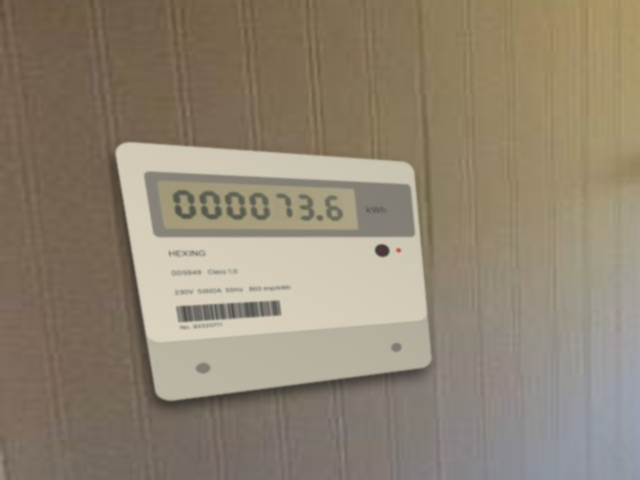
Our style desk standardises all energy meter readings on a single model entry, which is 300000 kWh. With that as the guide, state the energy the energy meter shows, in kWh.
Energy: 73.6 kWh
